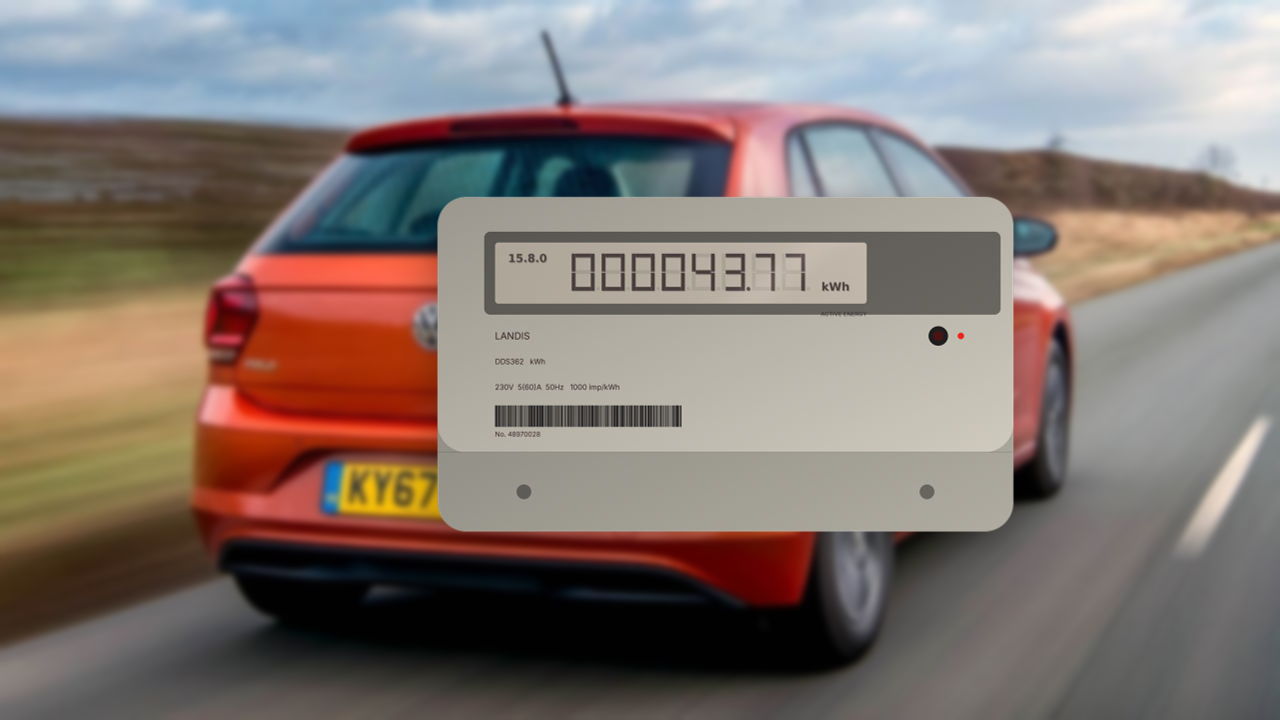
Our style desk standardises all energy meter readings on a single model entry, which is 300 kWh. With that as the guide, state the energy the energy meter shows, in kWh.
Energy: 43.77 kWh
